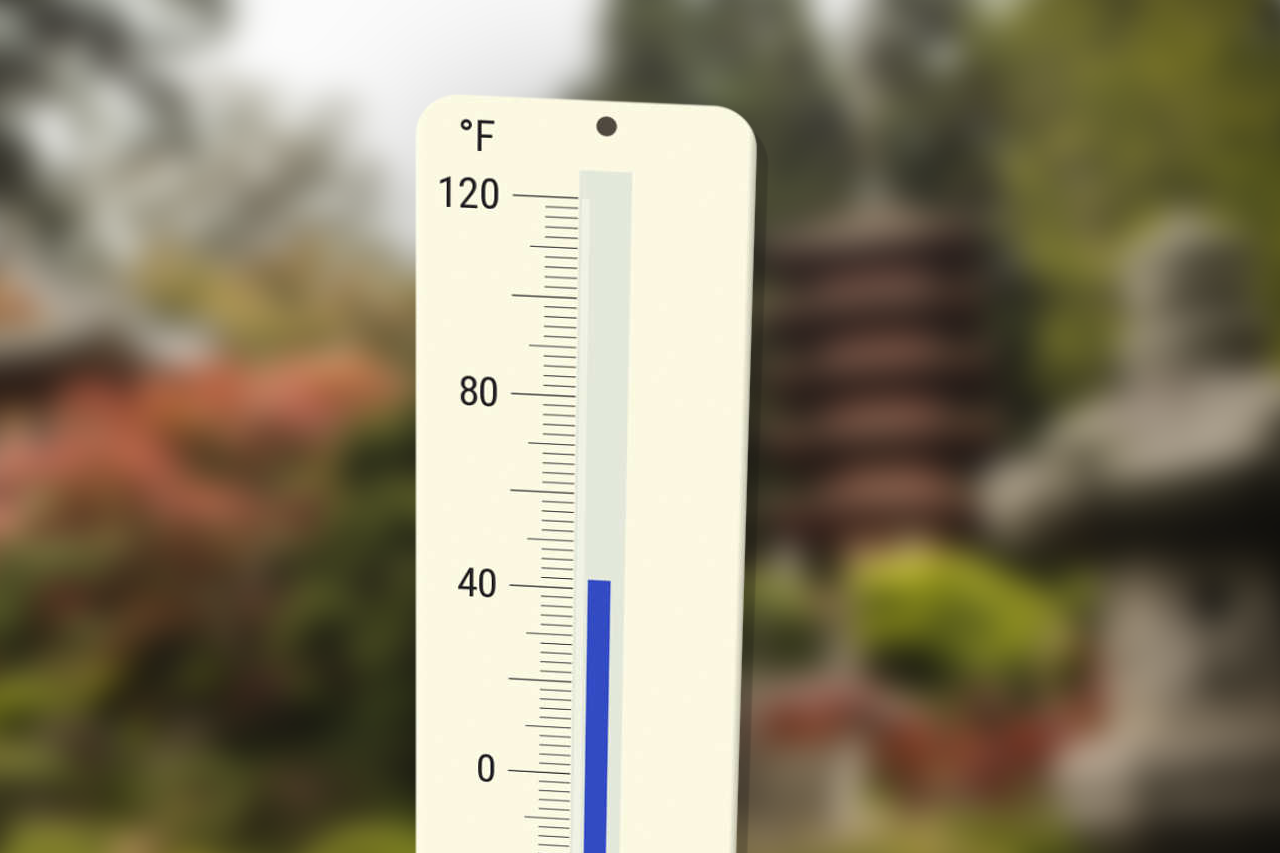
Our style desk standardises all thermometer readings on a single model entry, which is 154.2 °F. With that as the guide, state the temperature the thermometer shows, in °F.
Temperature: 42 °F
